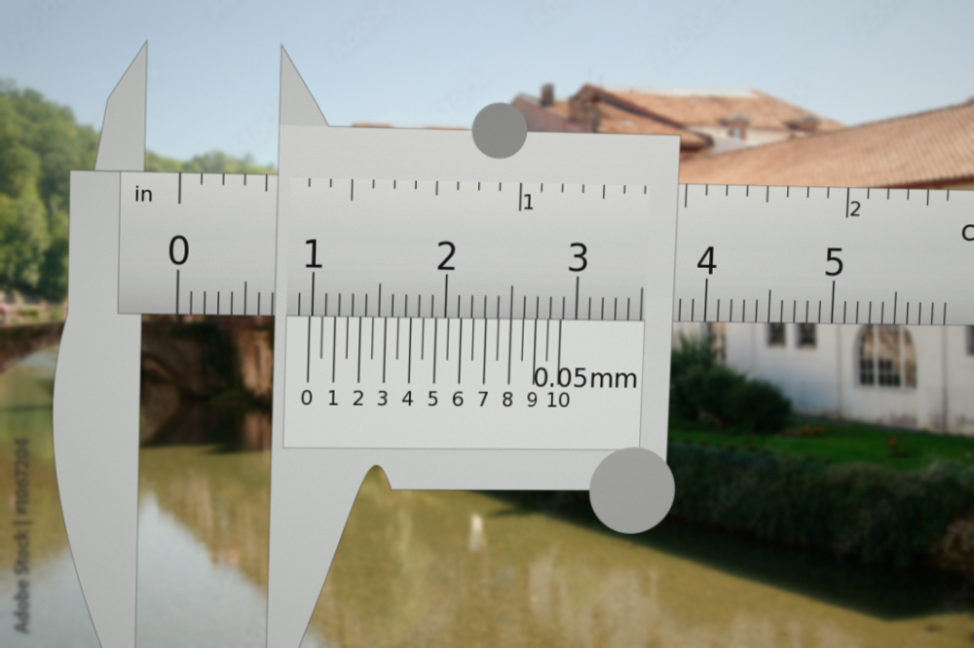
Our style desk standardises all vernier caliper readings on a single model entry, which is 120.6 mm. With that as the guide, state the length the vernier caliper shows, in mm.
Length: 9.8 mm
